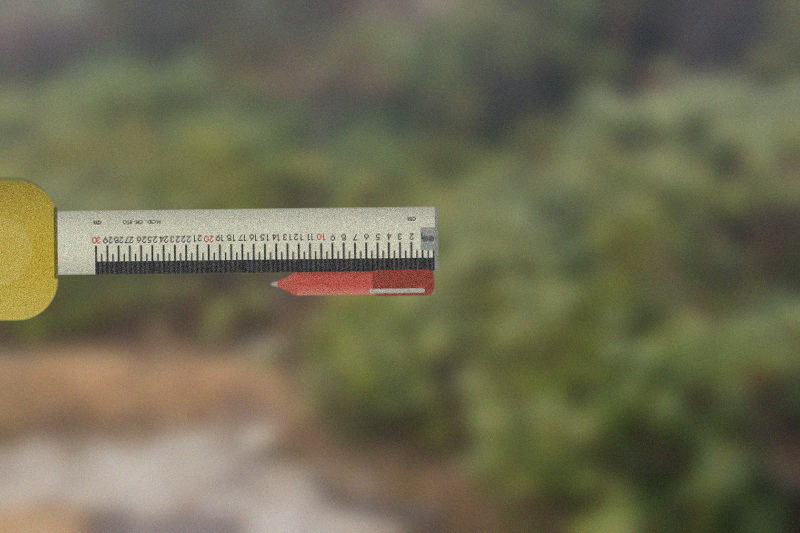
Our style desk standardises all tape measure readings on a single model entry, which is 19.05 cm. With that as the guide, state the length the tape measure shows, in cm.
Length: 14.5 cm
